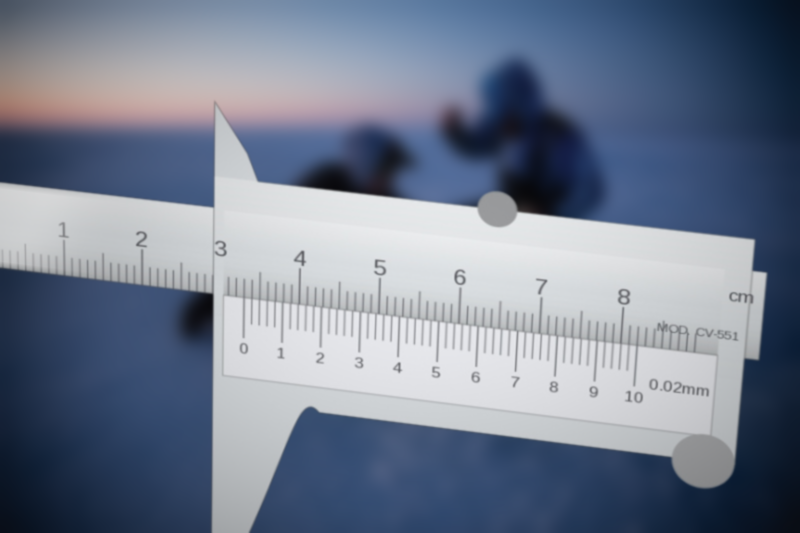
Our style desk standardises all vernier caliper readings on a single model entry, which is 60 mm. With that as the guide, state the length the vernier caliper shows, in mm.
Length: 33.0 mm
